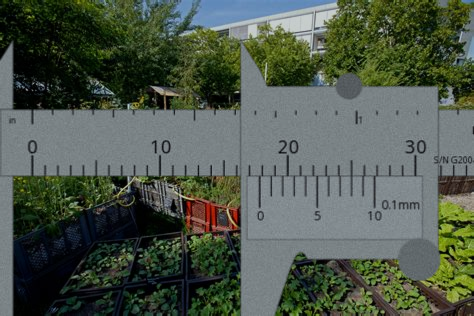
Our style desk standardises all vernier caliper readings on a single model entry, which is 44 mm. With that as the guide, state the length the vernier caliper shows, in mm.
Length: 17.8 mm
